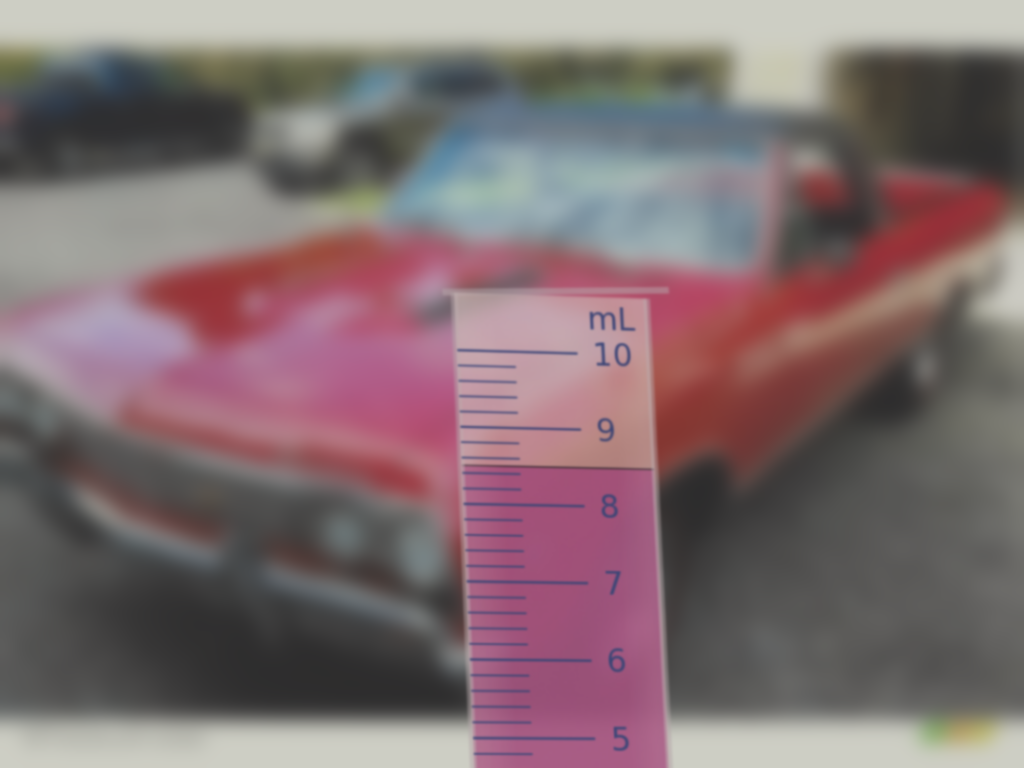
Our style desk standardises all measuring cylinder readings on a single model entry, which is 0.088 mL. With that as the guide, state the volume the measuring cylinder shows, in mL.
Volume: 8.5 mL
